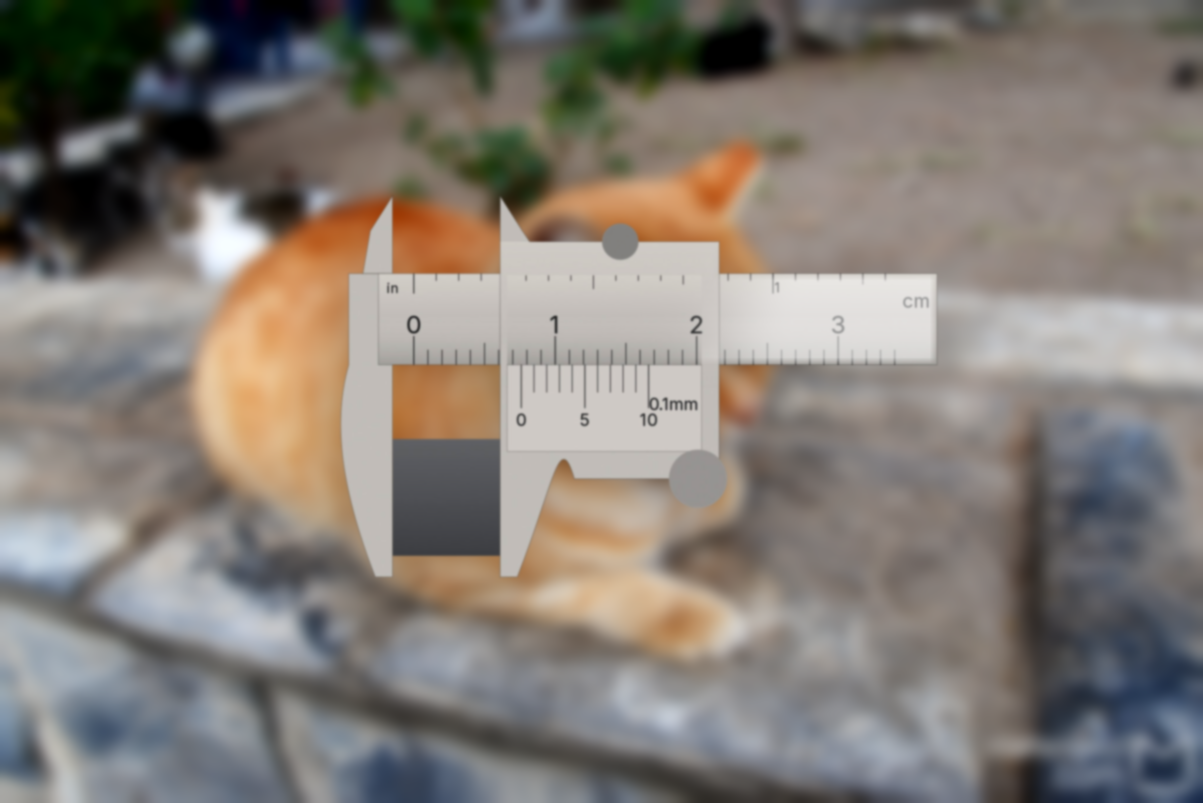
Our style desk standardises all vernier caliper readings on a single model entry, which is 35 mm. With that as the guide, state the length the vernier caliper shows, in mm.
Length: 7.6 mm
